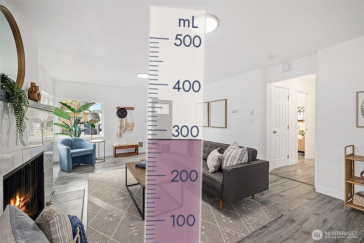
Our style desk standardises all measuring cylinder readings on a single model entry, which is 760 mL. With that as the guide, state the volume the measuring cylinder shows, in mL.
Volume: 280 mL
